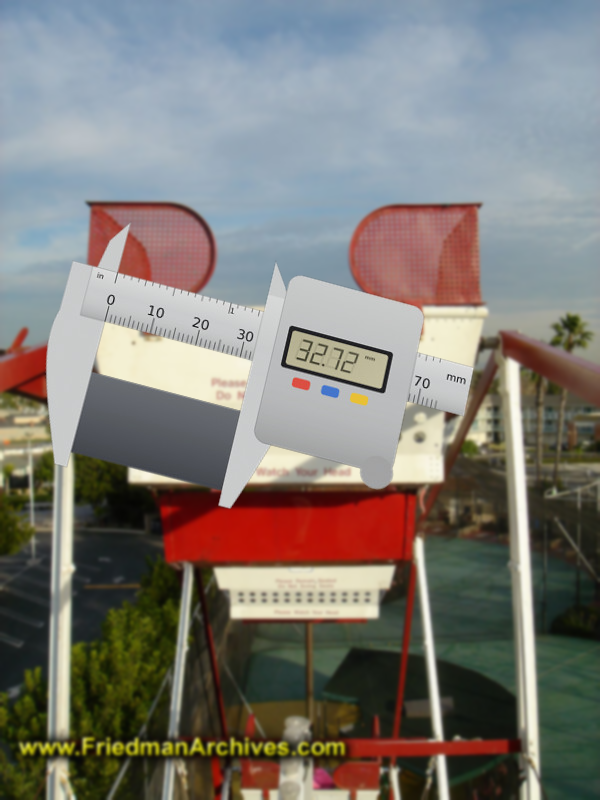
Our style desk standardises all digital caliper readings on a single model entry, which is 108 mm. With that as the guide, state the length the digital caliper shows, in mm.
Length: 32.72 mm
